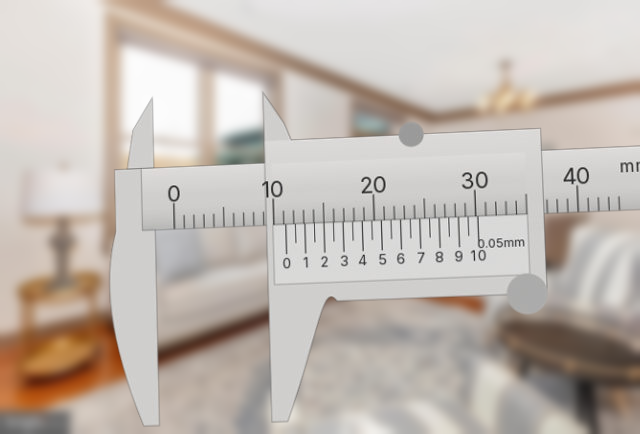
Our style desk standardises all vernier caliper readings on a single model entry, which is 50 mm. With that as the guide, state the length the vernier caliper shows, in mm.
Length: 11.2 mm
